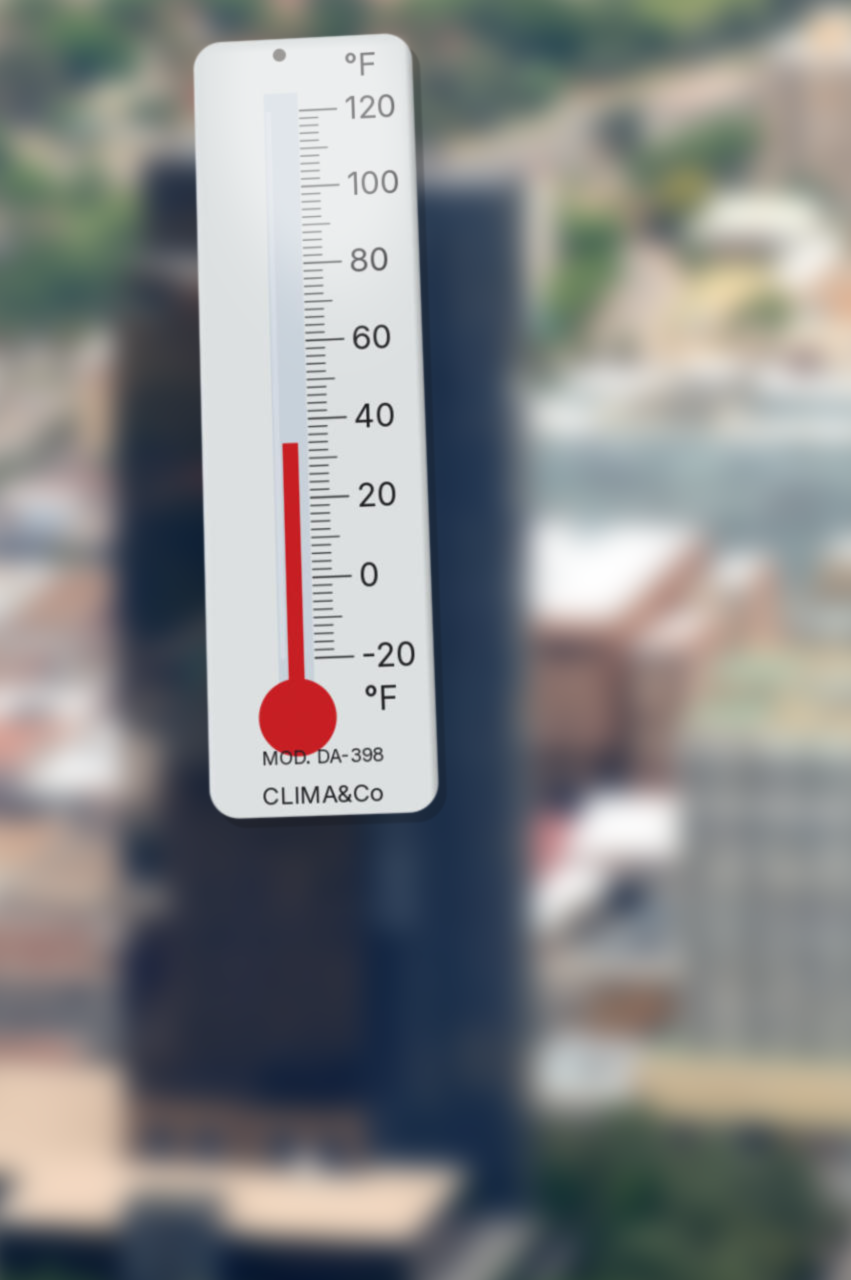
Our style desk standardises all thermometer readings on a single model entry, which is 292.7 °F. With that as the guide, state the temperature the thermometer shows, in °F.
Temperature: 34 °F
